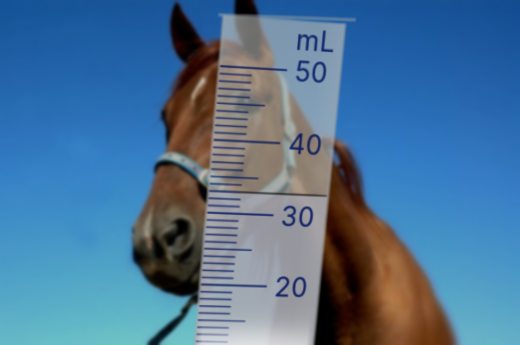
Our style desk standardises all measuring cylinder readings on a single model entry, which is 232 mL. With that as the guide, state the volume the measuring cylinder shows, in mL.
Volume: 33 mL
